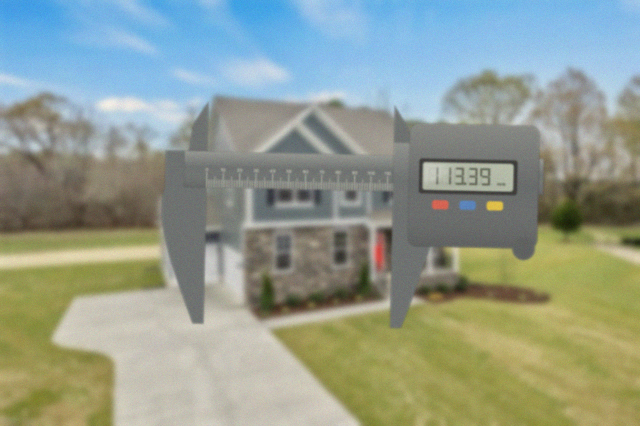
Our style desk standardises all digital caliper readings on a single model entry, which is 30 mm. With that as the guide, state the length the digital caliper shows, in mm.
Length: 113.39 mm
